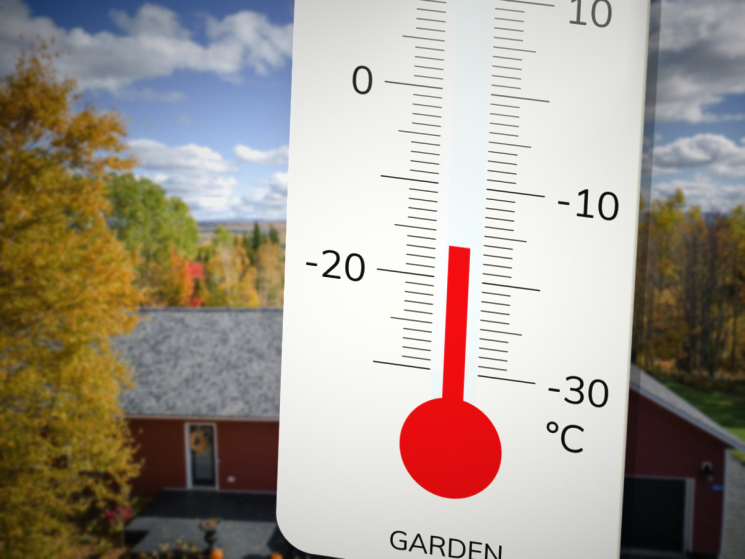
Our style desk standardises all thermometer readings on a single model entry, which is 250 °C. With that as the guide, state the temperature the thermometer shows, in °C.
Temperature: -16.5 °C
